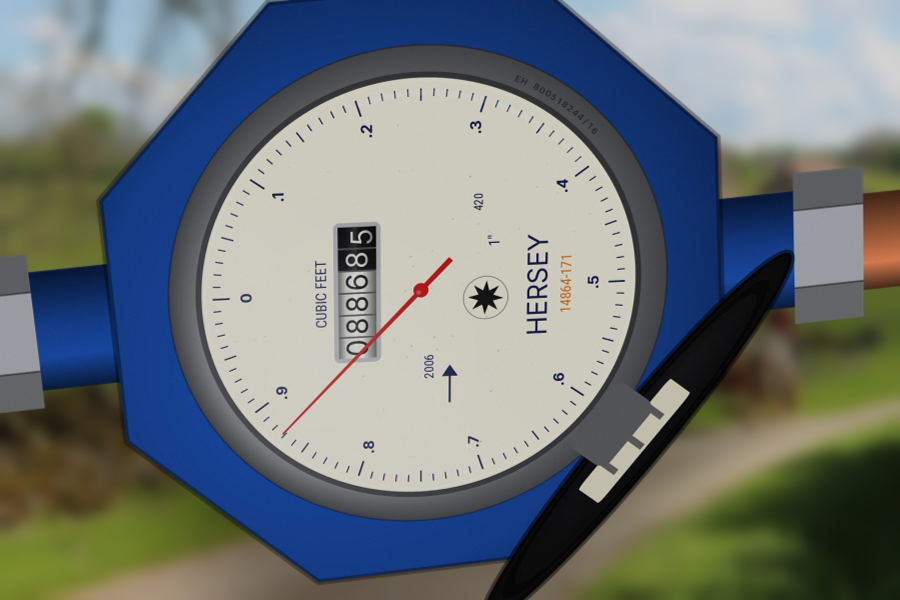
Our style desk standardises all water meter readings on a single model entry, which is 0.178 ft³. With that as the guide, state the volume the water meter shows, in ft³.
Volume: 88684.87 ft³
